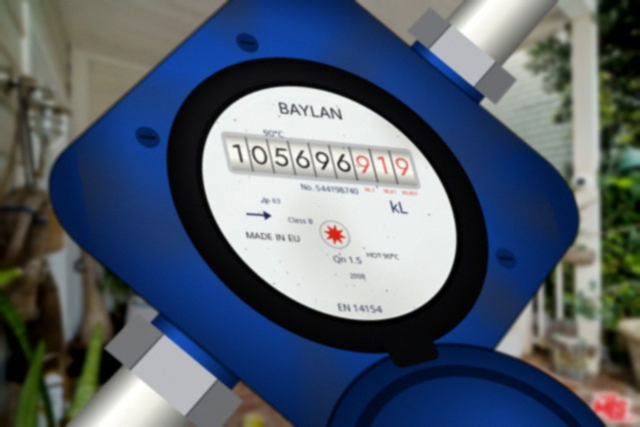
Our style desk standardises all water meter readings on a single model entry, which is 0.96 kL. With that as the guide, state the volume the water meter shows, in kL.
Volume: 105696.919 kL
